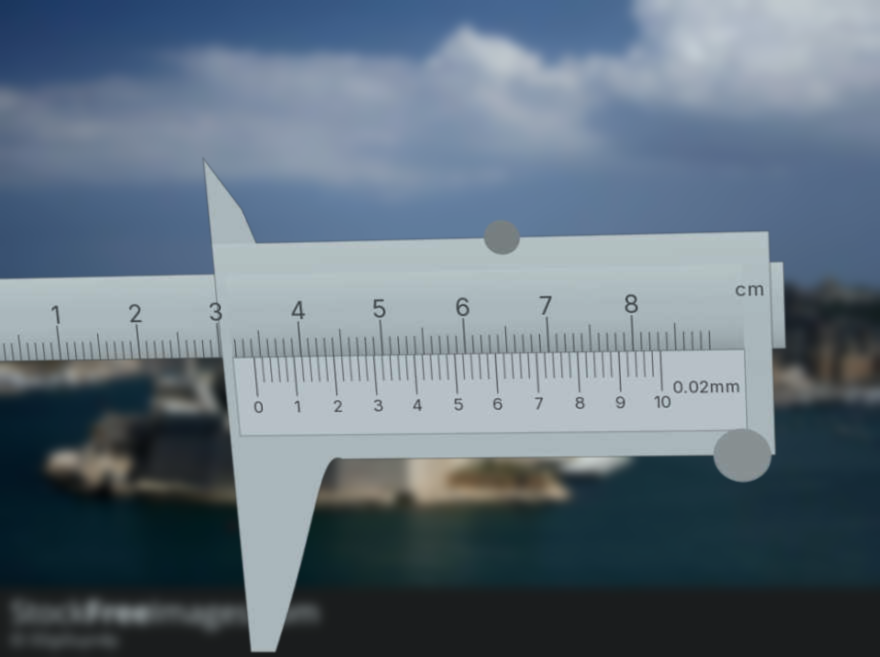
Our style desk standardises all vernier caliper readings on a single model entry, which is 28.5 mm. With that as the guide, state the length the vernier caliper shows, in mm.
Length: 34.2 mm
